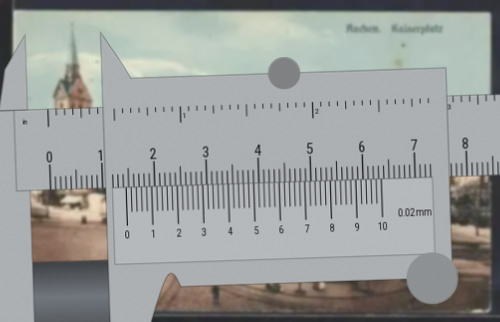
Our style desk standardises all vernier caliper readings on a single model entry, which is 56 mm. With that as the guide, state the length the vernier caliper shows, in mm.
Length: 14.5 mm
